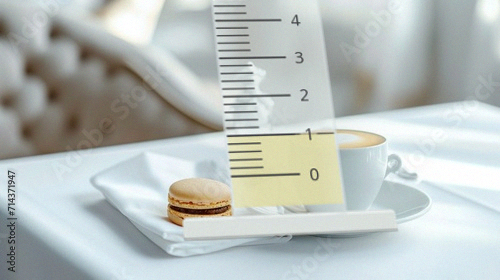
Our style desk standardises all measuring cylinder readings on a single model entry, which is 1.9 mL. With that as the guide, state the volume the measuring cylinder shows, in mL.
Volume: 1 mL
